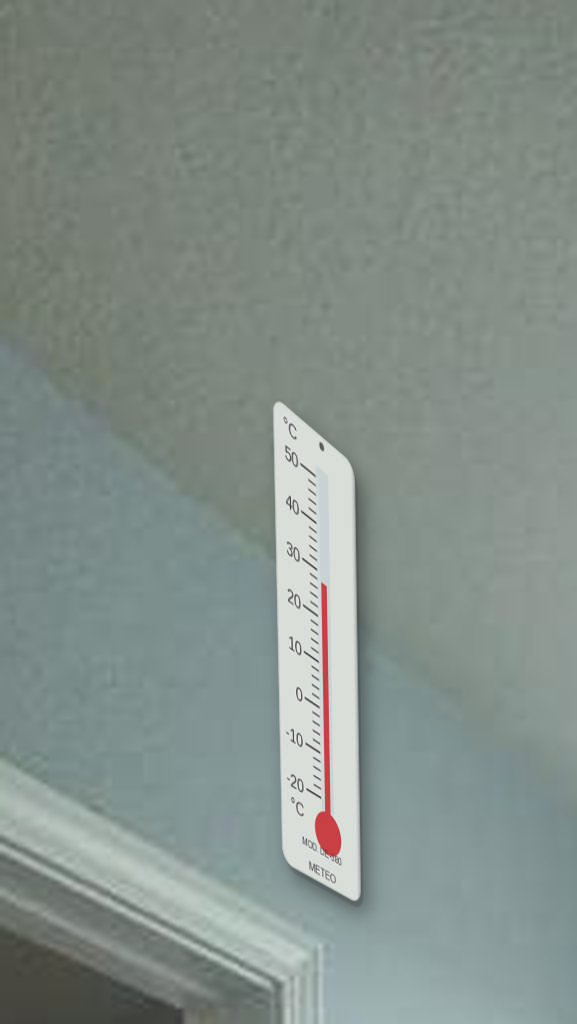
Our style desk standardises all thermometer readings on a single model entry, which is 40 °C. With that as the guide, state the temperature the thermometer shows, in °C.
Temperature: 28 °C
